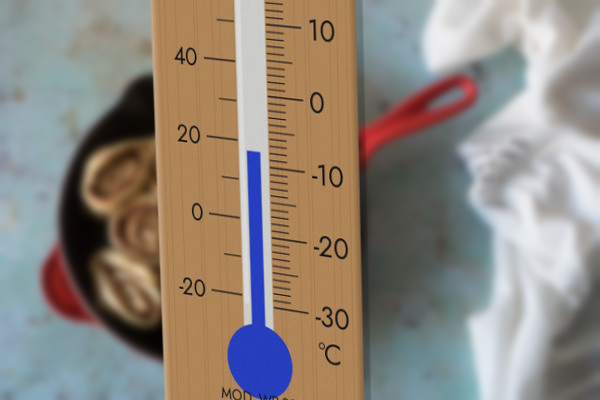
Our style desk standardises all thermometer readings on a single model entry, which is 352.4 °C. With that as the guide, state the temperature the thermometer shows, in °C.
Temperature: -8 °C
